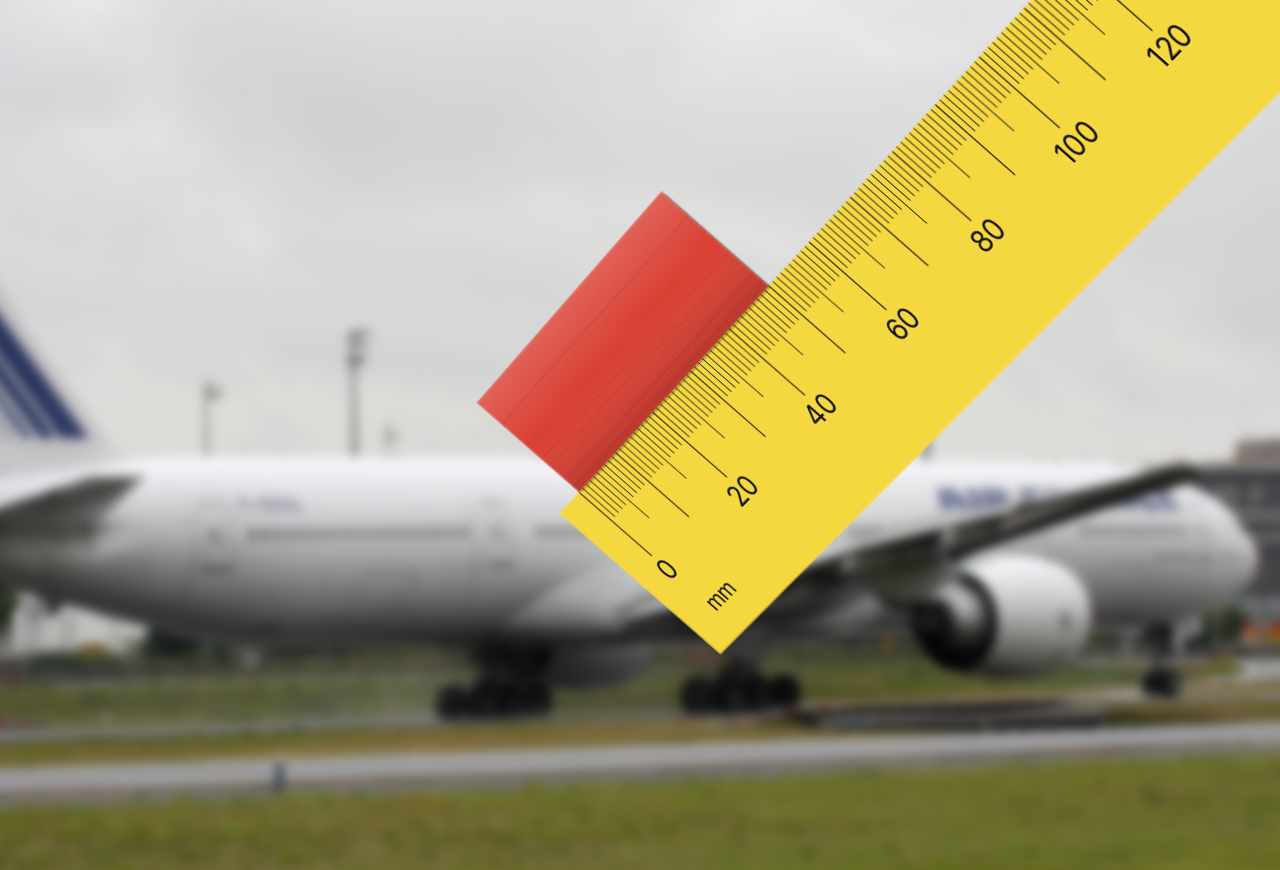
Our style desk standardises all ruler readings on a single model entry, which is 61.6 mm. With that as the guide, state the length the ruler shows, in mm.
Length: 50 mm
